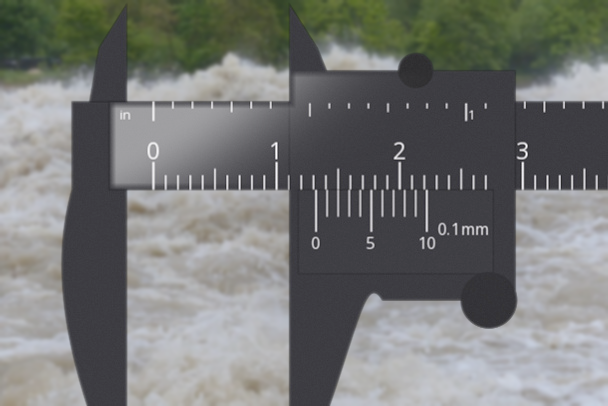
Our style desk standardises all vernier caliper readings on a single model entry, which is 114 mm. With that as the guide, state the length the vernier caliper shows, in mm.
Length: 13.2 mm
